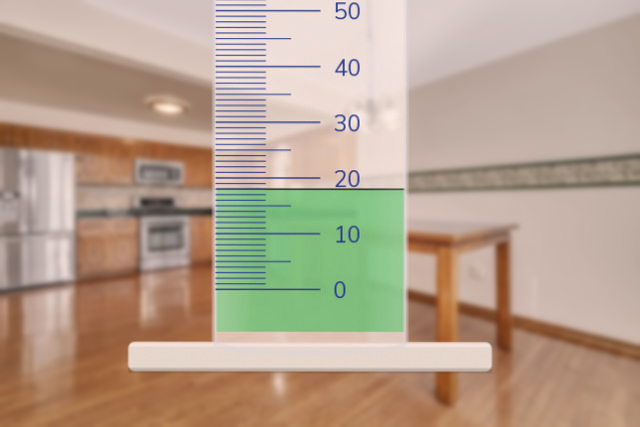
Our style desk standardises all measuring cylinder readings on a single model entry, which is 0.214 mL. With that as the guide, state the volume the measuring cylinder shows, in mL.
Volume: 18 mL
